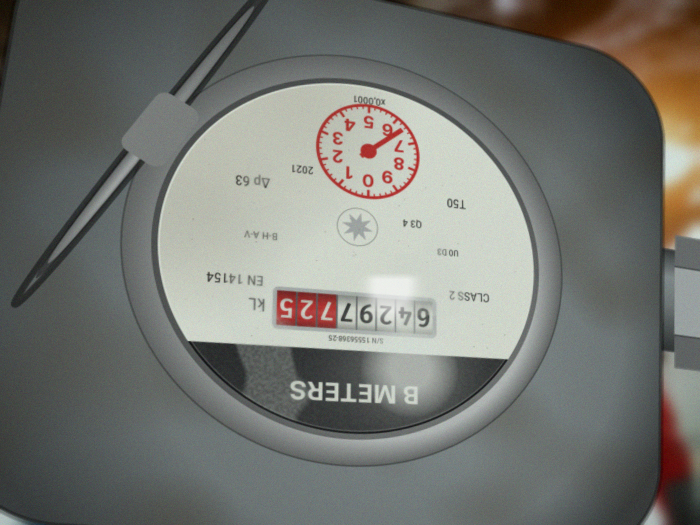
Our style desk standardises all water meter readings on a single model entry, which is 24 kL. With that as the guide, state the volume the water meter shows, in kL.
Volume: 64297.7256 kL
